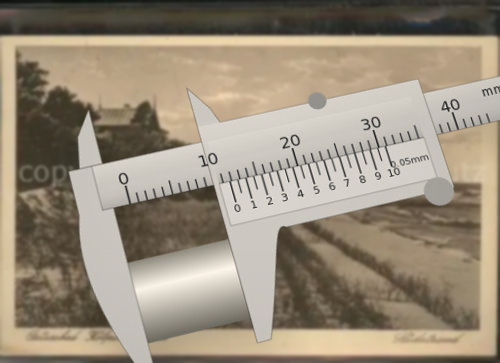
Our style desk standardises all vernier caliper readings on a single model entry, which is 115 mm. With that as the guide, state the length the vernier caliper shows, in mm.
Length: 11.8 mm
